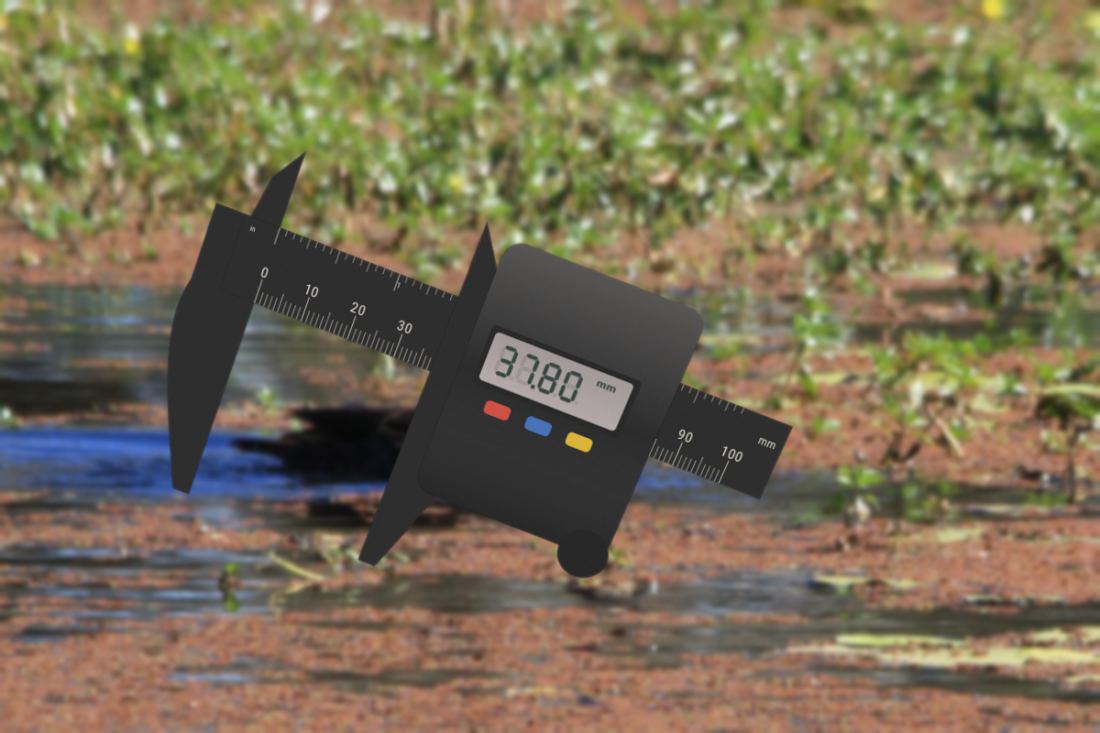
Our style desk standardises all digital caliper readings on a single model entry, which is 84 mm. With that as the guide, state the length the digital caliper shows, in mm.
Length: 37.80 mm
